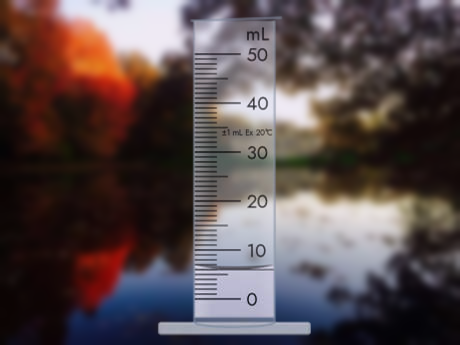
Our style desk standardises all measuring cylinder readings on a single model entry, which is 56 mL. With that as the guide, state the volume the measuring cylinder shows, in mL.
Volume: 6 mL
